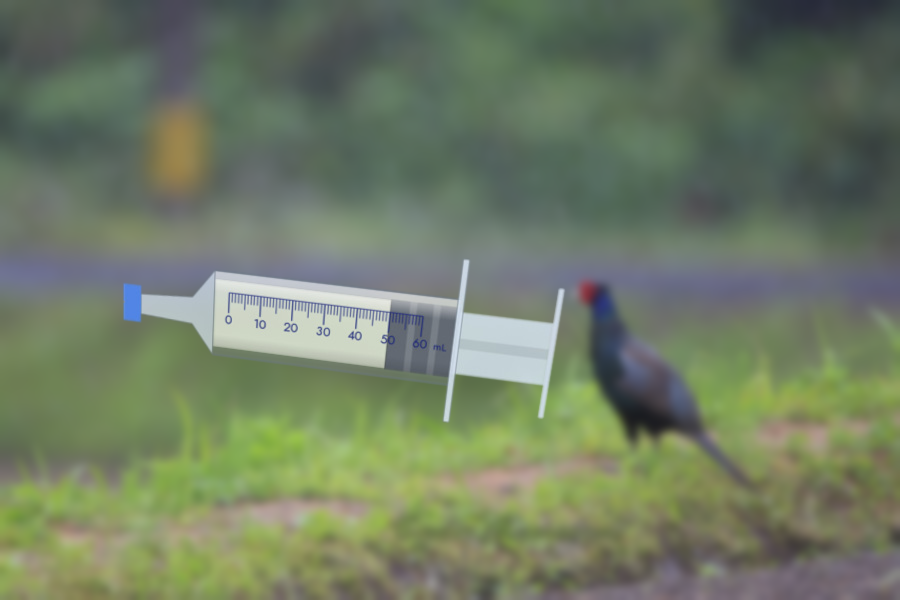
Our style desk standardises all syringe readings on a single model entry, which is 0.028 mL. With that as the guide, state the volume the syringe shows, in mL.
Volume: 50 mL
